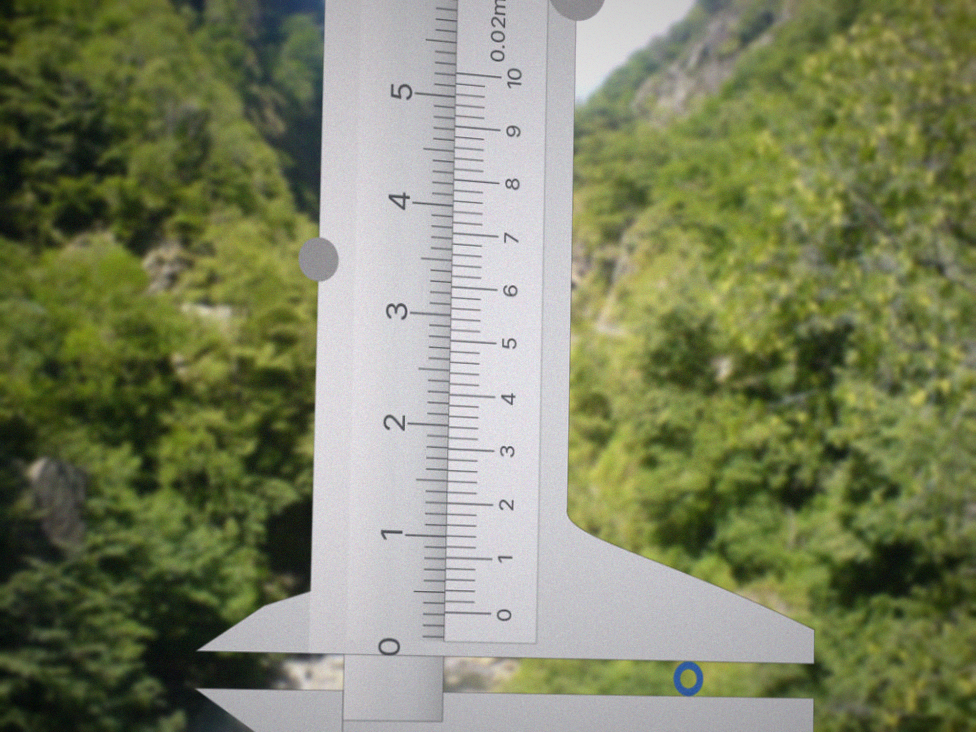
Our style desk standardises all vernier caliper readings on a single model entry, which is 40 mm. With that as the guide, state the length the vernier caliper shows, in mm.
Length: 3.2 mm
